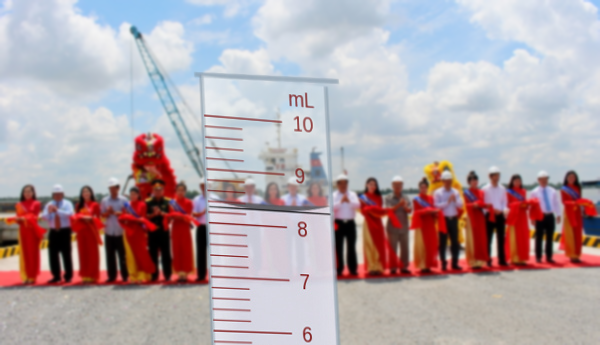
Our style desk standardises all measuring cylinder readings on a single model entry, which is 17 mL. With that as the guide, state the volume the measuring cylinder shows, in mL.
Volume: 8.3 mL
